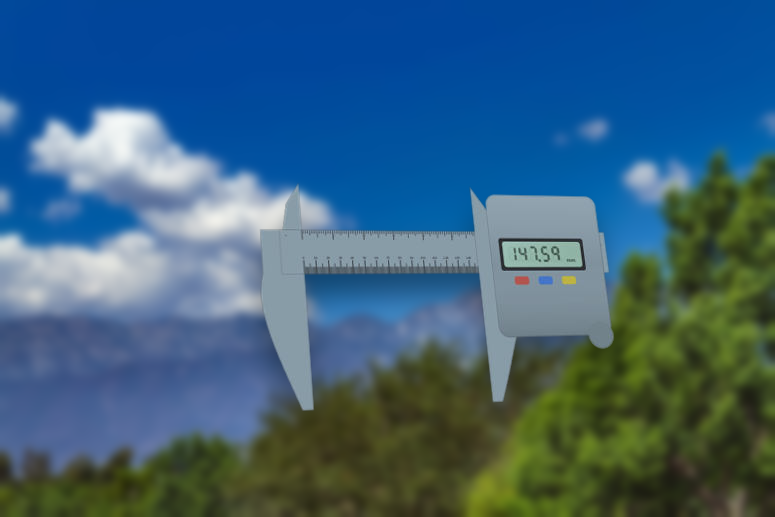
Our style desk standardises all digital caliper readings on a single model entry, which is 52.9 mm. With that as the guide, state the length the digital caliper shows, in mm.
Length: 147.59 mm
